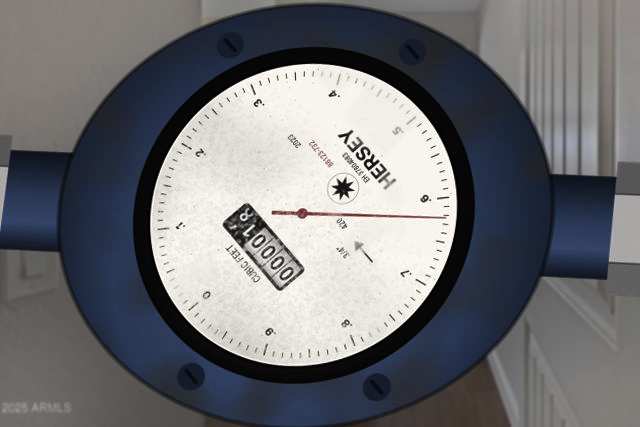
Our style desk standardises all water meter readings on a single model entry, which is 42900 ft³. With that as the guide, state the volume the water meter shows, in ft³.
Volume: 17.62 ft³
